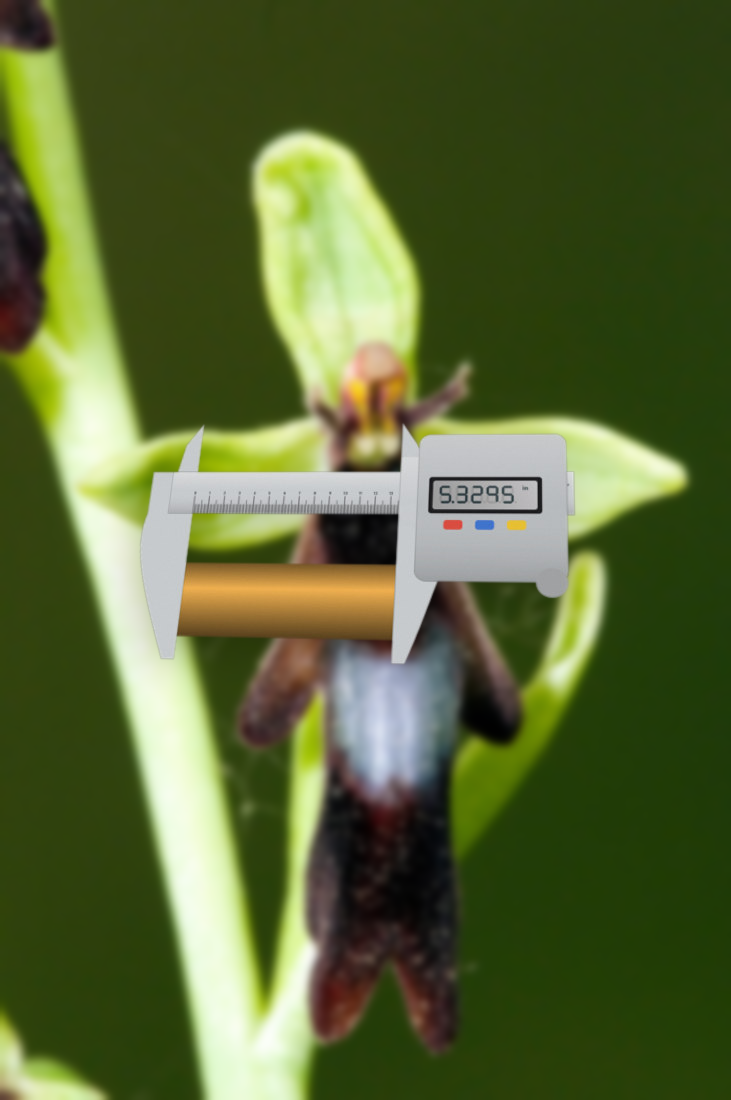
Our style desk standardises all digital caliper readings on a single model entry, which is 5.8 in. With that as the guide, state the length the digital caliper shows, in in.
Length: 5.3295 in
